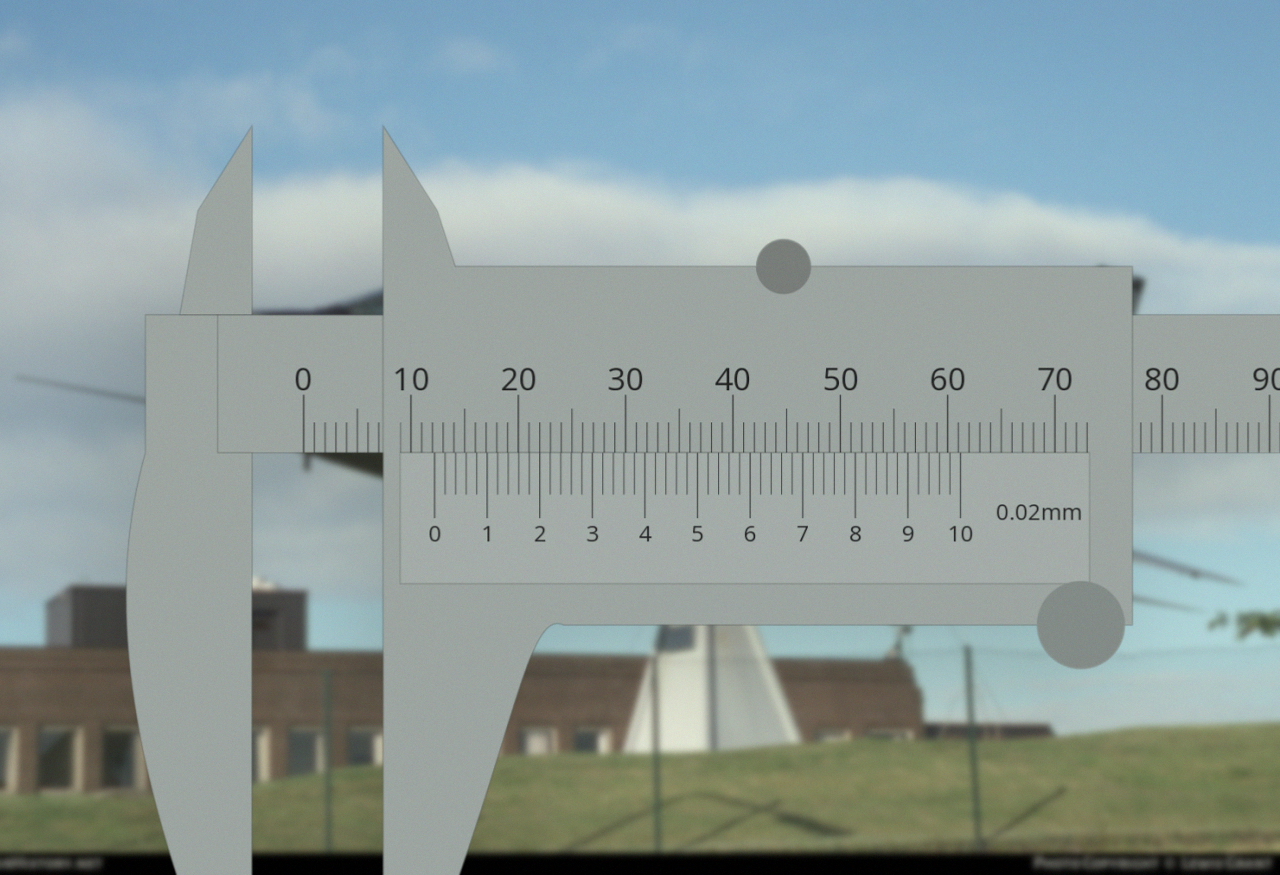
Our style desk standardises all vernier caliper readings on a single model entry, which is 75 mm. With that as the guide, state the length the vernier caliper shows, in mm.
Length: 12.2 mm
